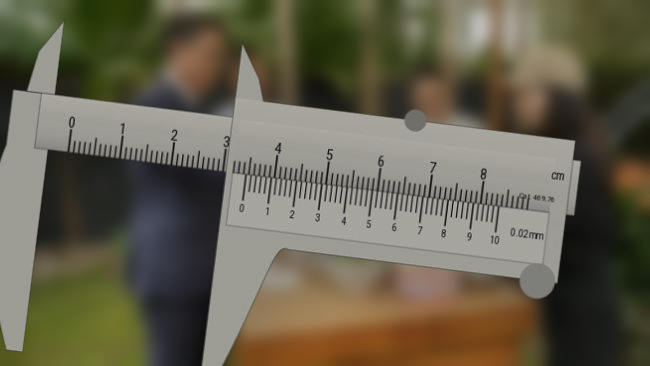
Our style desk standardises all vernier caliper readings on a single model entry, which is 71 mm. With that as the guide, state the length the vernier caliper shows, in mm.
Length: 34.5 mm
